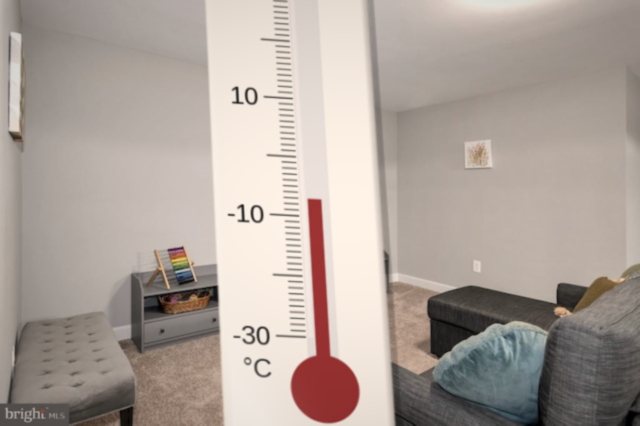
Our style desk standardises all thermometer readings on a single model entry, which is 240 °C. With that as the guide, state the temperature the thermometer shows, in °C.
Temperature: -7 °C
